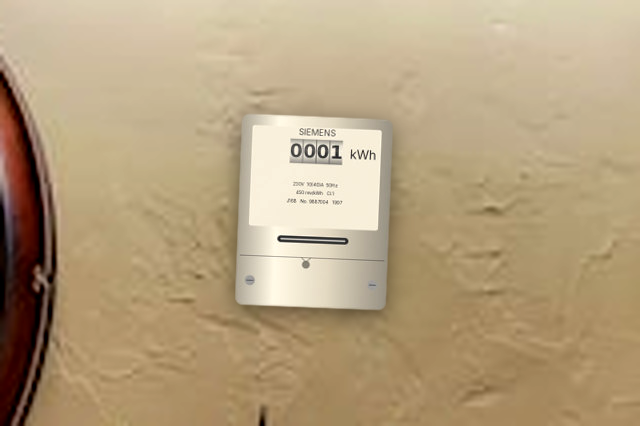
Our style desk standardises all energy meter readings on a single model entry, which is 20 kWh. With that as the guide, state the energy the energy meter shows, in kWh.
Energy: 1 kWh
